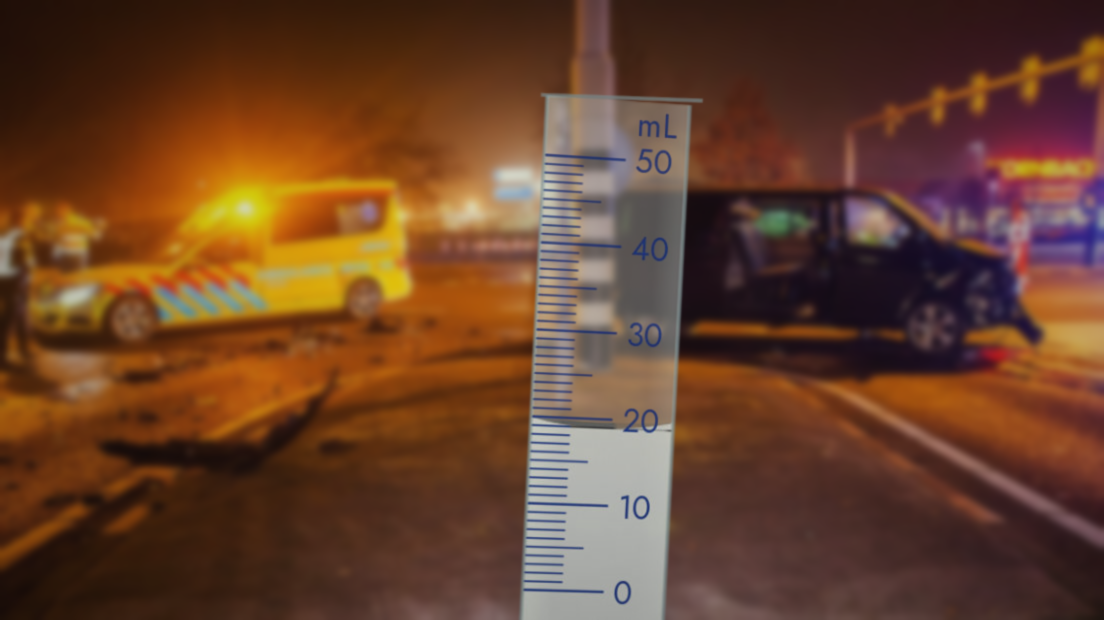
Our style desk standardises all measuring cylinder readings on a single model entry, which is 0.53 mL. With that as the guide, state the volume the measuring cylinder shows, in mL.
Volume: 19 mL
